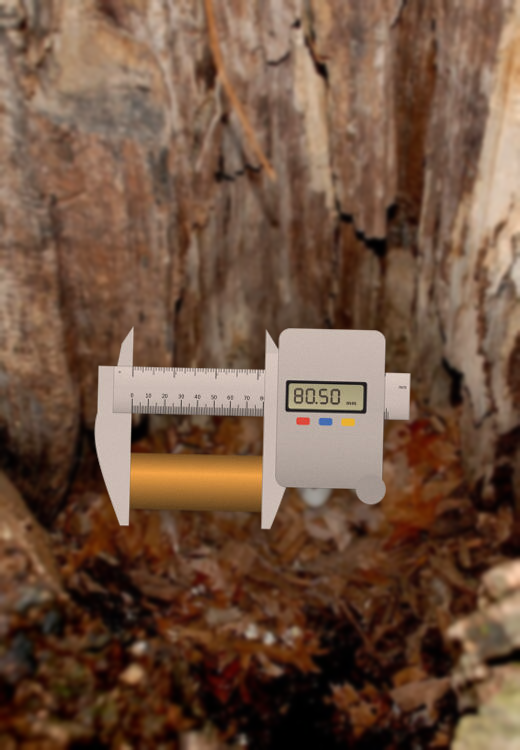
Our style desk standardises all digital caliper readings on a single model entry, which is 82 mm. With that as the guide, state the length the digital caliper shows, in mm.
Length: 80.50 mm
